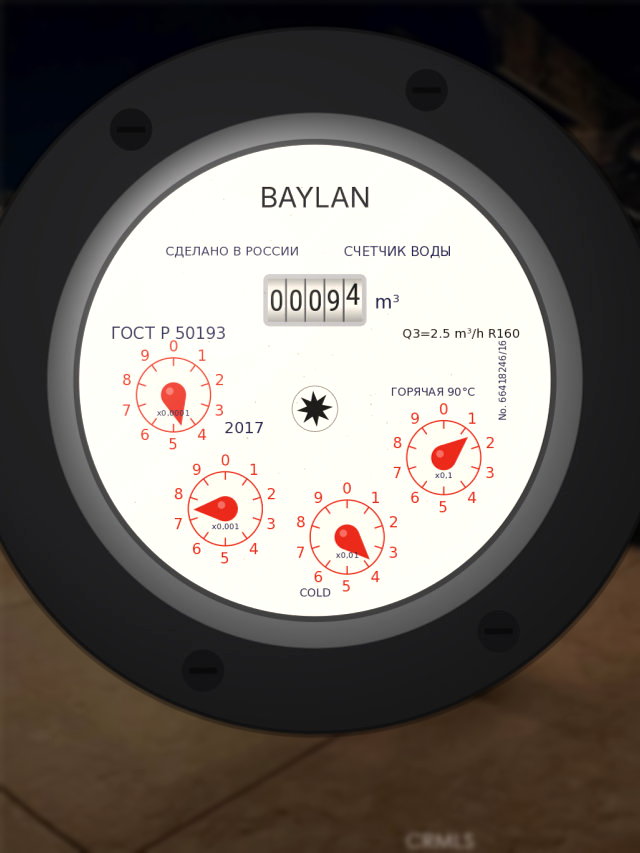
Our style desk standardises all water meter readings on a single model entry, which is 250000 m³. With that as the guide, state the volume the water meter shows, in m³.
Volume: 94.1374 m³
